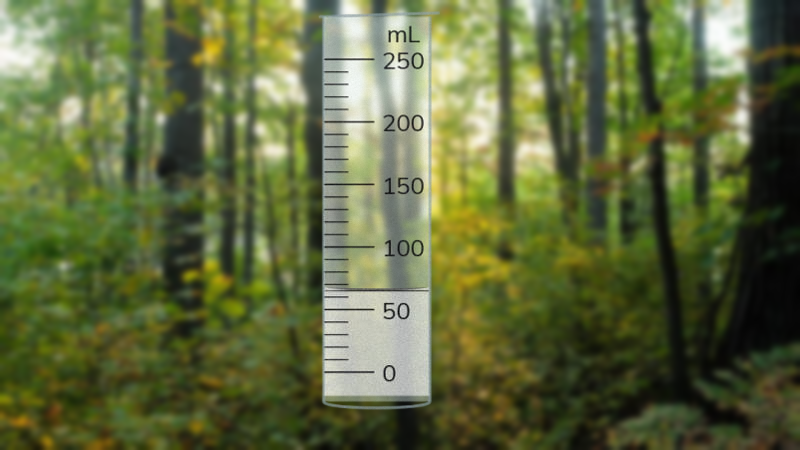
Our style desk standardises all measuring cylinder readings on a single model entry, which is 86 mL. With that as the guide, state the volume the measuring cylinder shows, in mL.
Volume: 65 mL
